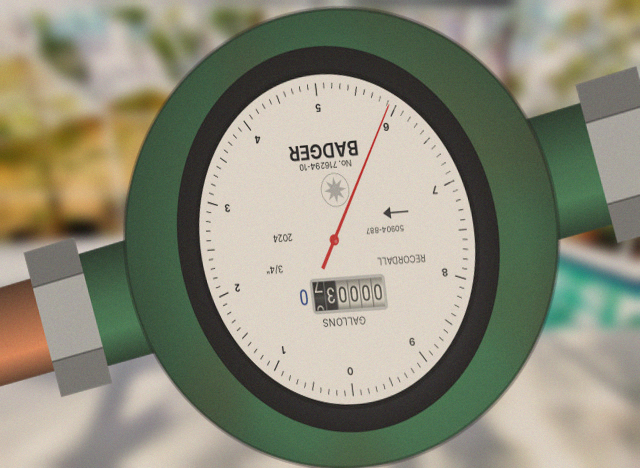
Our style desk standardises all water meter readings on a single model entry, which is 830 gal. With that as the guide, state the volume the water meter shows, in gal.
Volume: 365.9 gal
